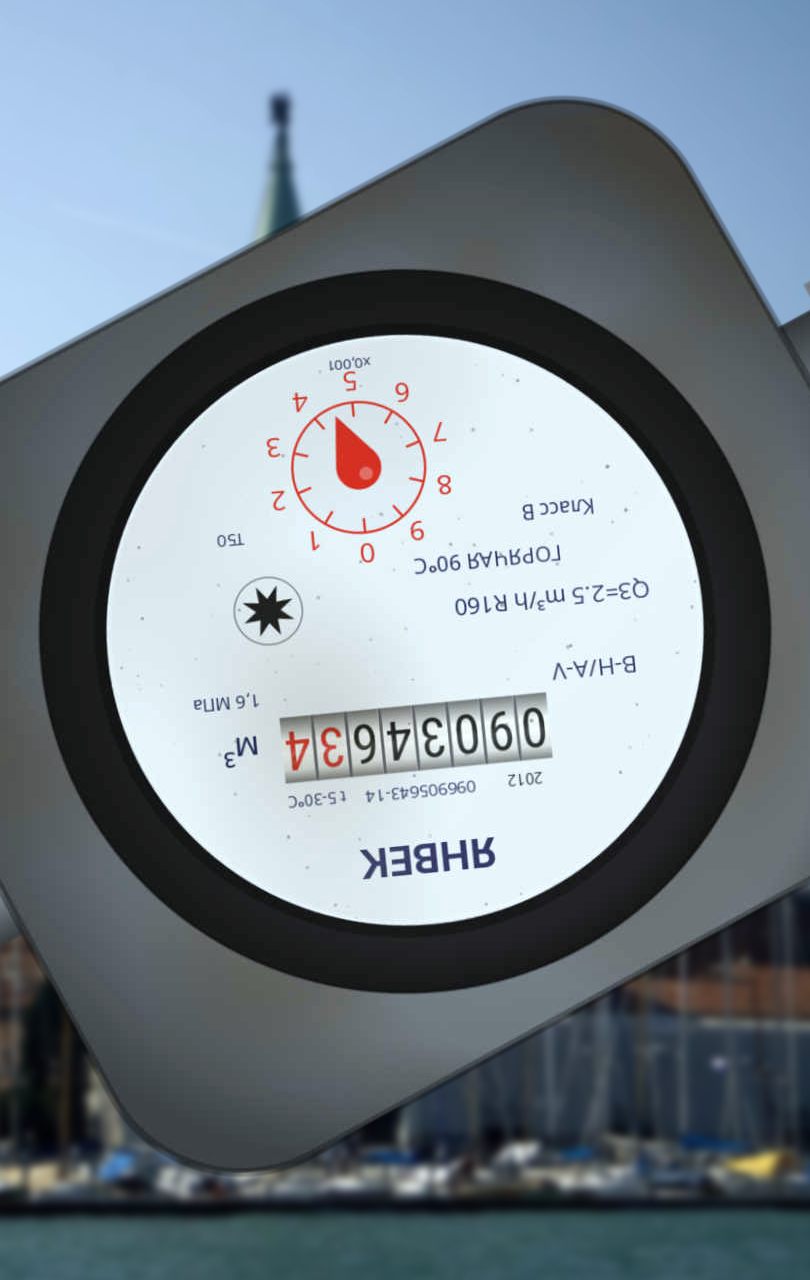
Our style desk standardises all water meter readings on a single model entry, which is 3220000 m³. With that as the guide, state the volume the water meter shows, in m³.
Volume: 90346.344 m³
